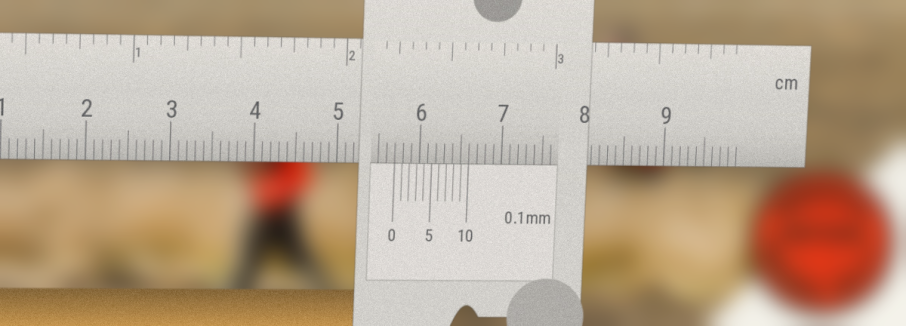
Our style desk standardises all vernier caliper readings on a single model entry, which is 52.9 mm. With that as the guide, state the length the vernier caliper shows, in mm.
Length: 57.0 mm
